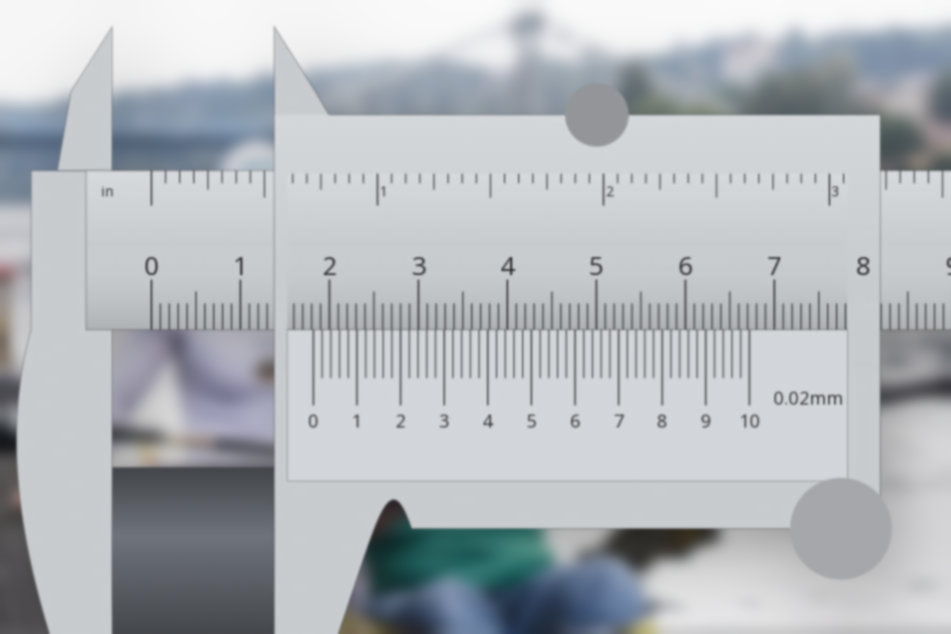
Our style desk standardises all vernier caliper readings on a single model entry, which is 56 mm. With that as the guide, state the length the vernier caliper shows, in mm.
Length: 18.2 mm
